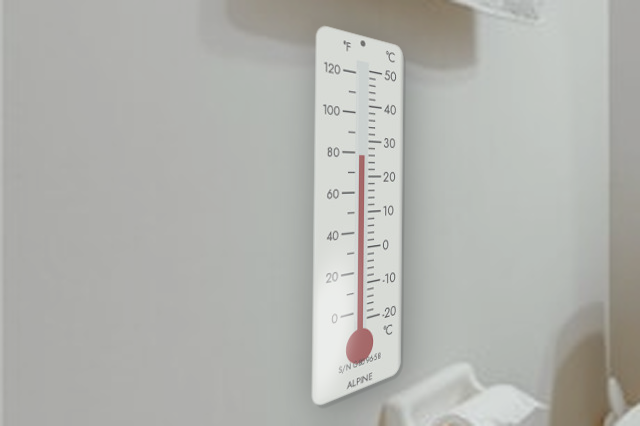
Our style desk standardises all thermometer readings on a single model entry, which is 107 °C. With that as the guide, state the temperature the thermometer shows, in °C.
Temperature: 26 °C
